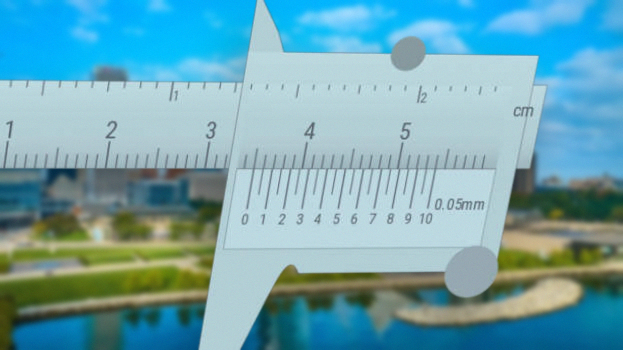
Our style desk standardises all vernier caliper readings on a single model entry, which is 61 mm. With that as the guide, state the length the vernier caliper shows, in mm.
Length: 35.0 mm
